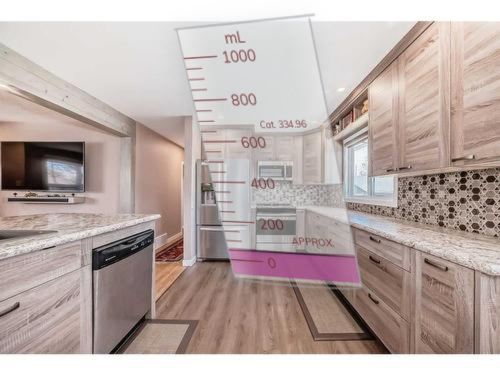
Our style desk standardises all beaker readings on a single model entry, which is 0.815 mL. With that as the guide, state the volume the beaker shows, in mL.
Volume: 50 mL
